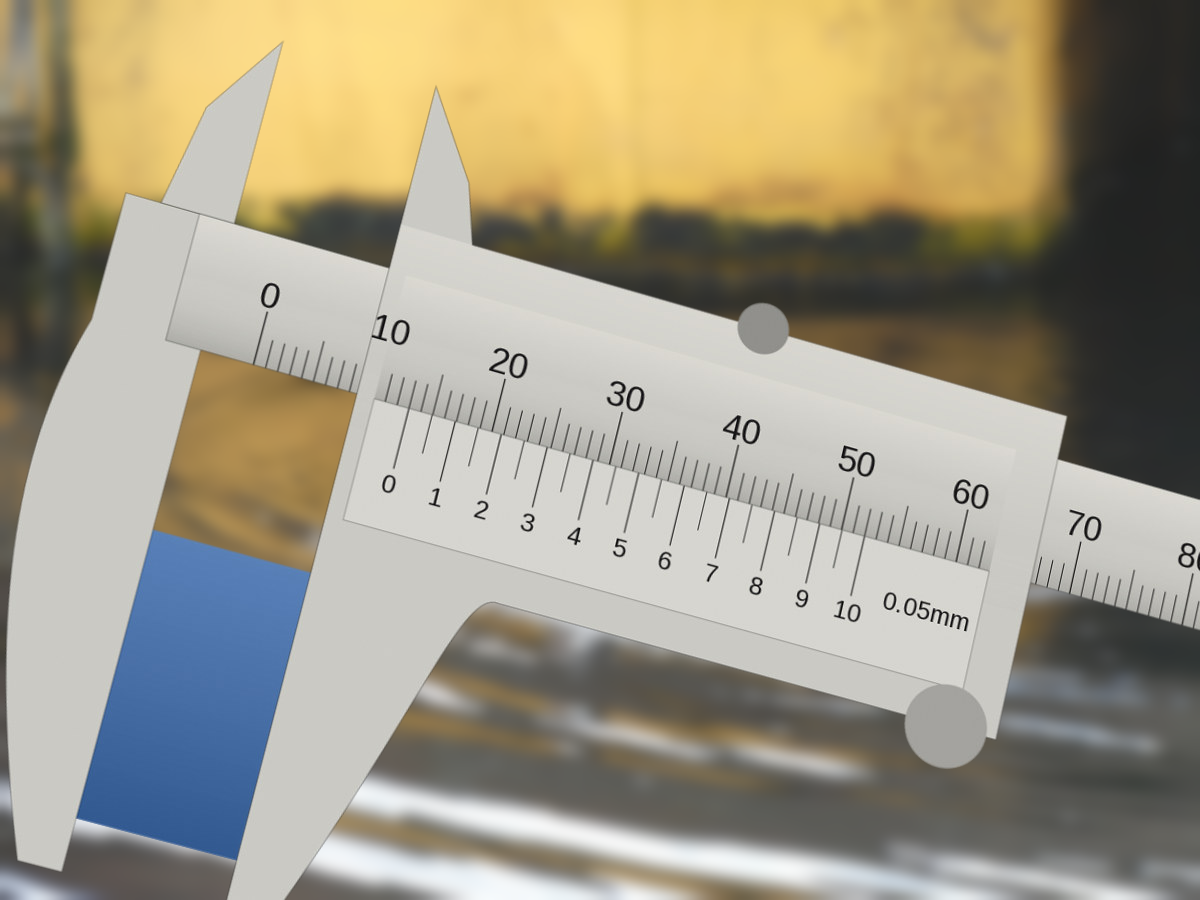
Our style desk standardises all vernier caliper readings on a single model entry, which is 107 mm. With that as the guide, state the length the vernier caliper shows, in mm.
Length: 13.0 mm
